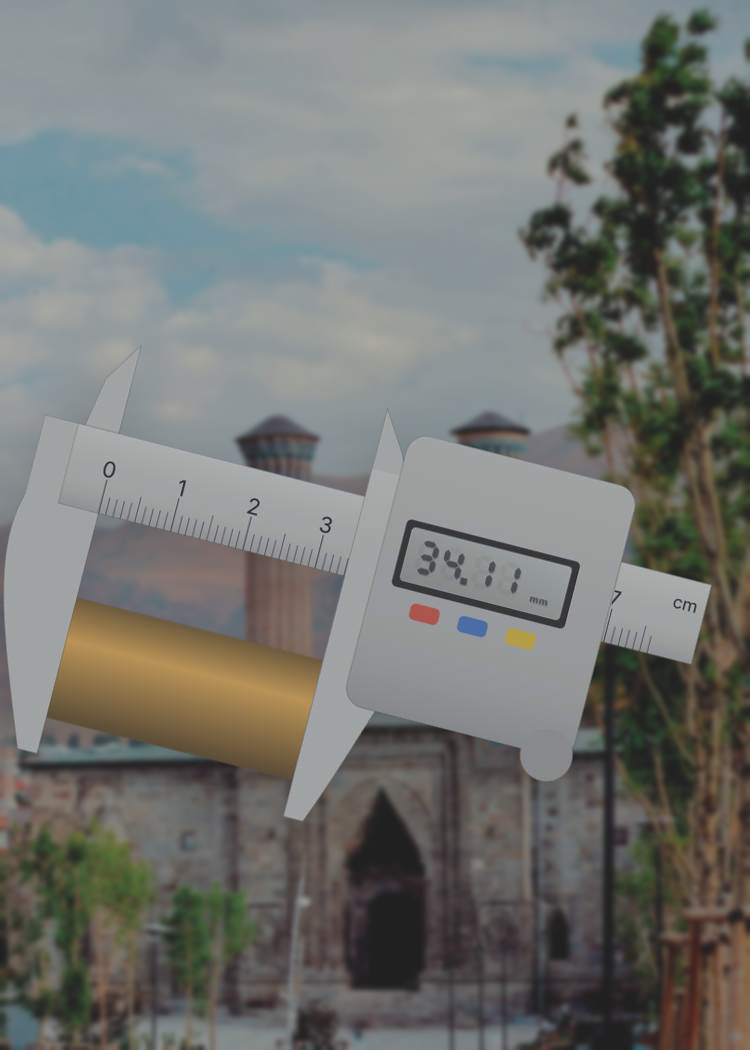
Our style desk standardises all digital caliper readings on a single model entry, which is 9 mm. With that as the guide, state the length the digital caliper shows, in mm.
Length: 34.11 mm
